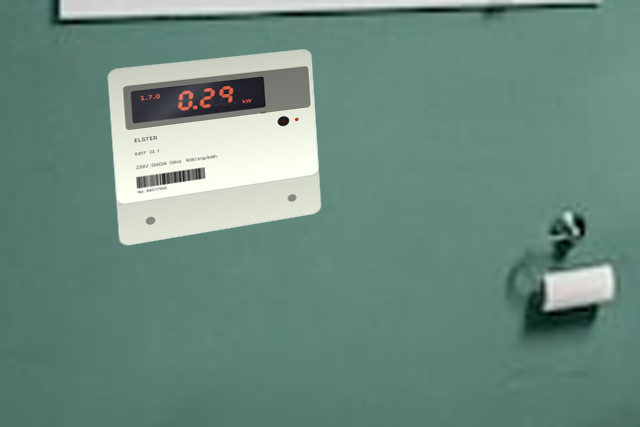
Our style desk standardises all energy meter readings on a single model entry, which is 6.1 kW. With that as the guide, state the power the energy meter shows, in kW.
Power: 0.29 kW
